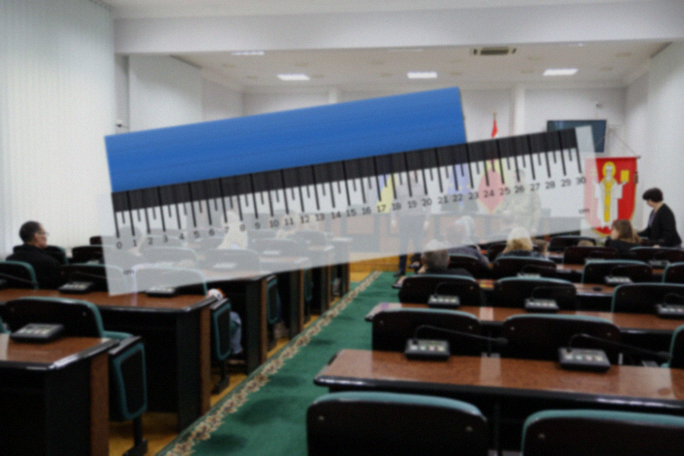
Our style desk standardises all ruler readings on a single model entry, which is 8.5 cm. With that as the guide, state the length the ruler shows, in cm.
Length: 23 cm
